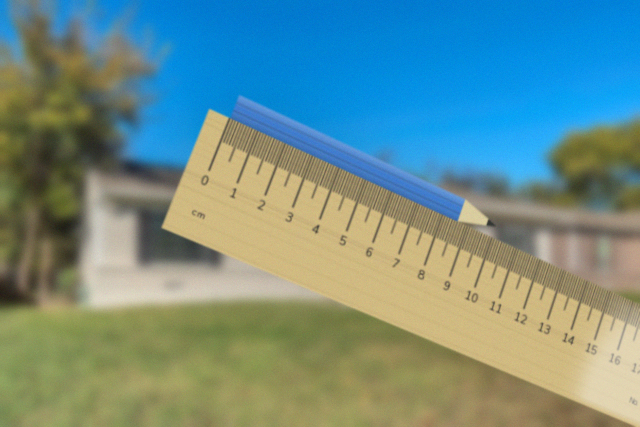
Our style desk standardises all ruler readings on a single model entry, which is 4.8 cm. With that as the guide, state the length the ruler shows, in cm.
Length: 10 cm
